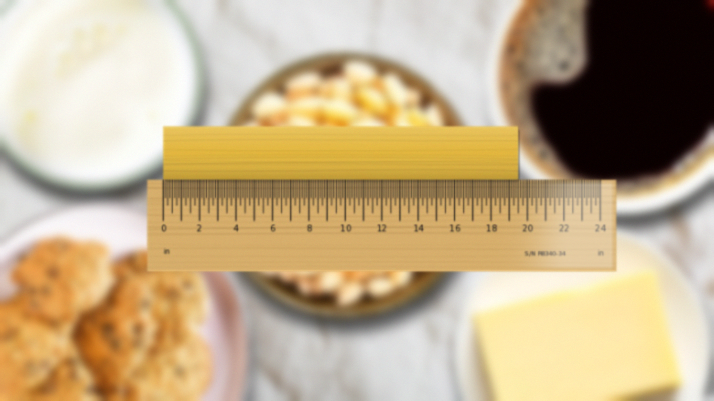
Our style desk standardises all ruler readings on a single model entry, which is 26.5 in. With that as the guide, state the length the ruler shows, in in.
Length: 19.5 in
